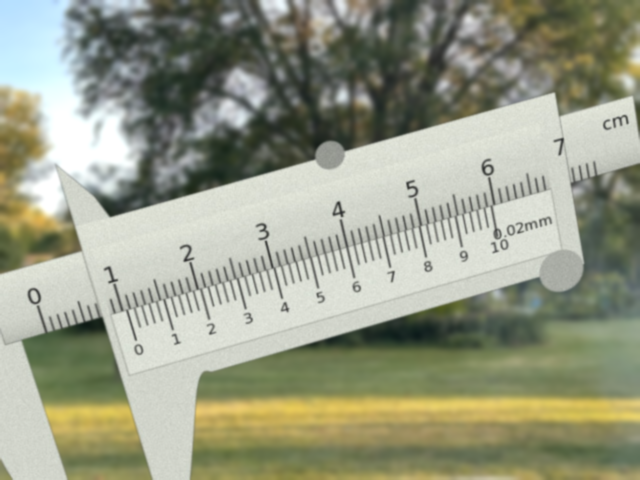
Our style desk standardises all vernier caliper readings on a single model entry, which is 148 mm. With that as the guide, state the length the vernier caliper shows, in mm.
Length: 10.6 mm
